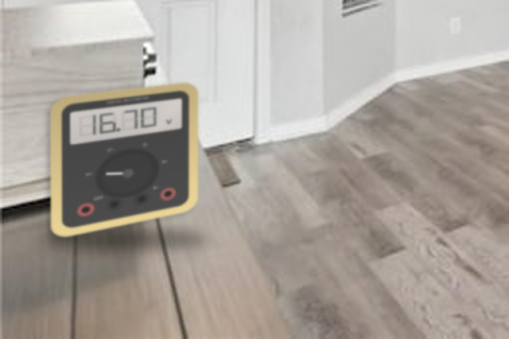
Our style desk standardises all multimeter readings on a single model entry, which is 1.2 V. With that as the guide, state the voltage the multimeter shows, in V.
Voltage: 16.70 V
